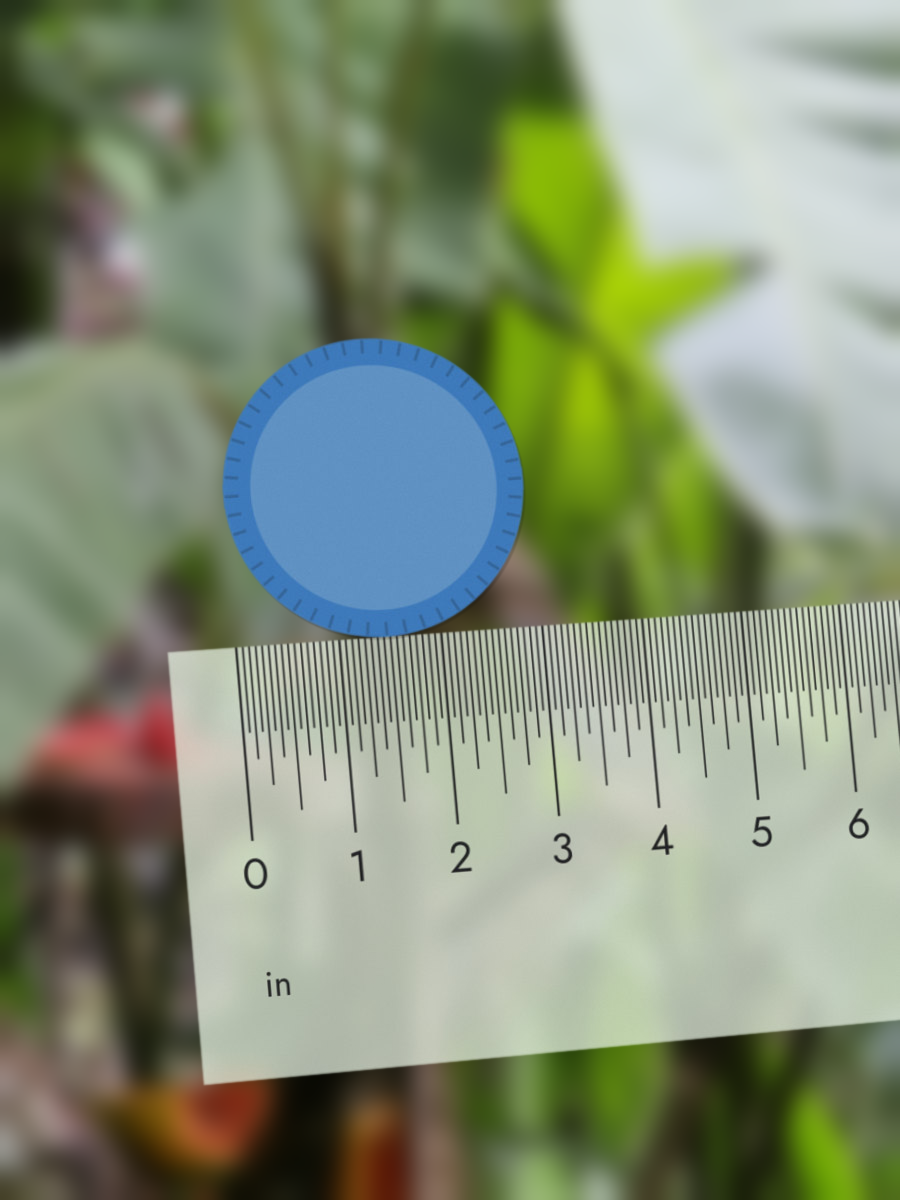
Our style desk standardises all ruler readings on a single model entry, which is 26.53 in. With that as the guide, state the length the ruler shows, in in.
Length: 2.9375 in
